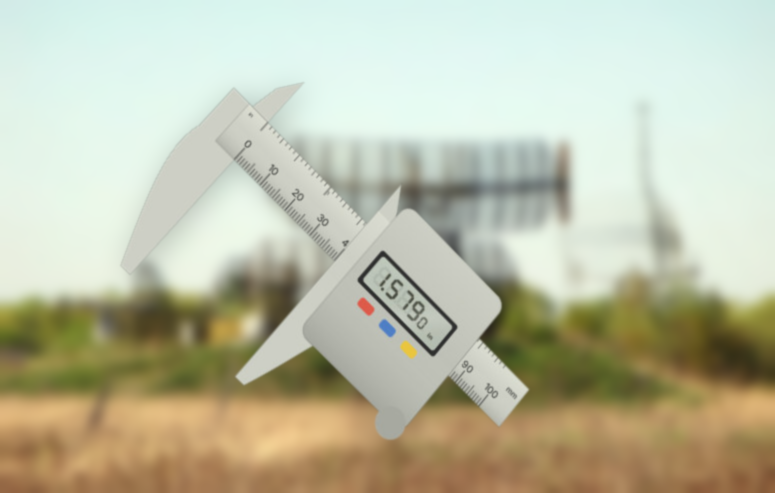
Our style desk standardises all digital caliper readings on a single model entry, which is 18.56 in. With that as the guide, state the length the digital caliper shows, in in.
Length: 1.5790 in
